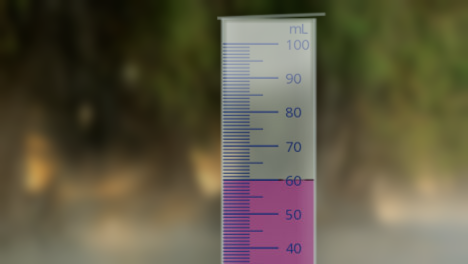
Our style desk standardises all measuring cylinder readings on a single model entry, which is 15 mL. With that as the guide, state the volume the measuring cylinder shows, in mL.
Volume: 60 mL
